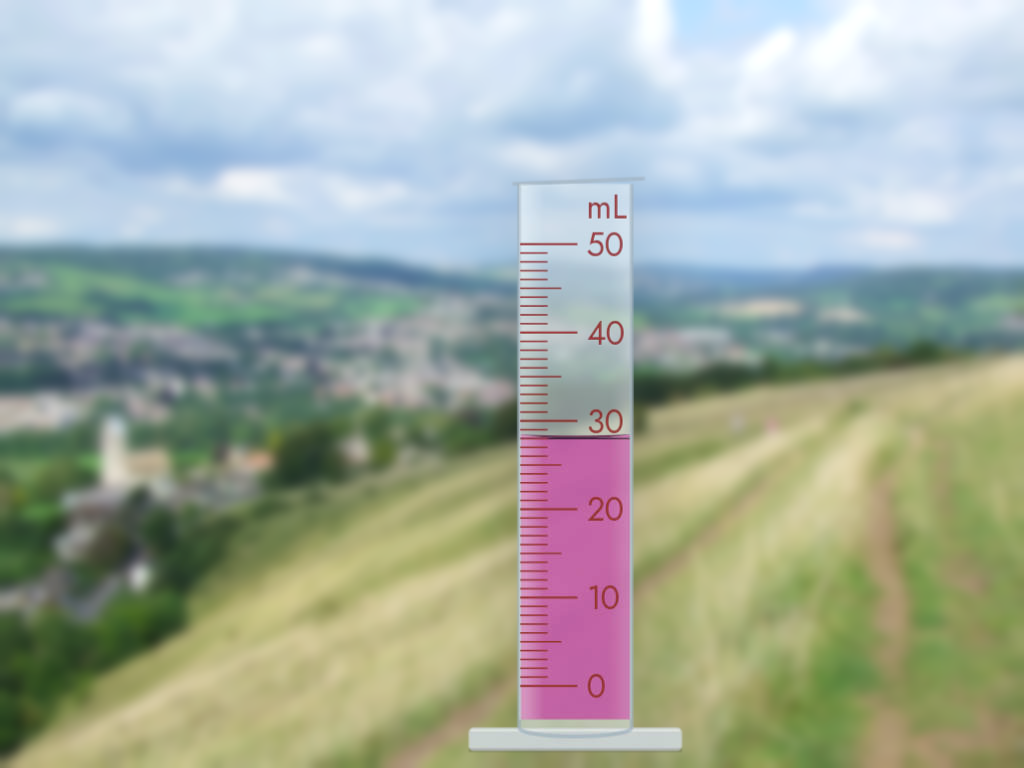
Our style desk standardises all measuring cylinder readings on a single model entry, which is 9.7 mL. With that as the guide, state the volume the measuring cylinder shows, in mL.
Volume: 28 mL
